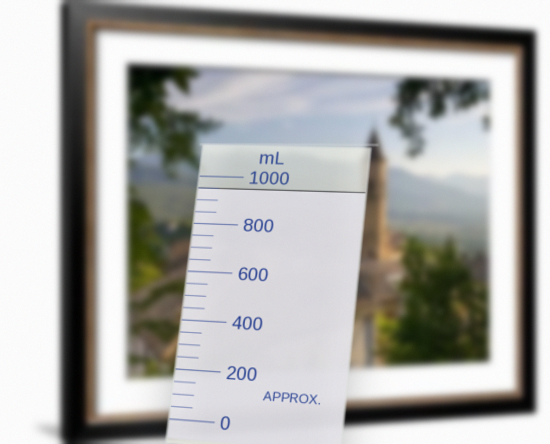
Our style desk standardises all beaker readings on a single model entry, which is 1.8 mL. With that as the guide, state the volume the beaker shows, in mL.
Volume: 950 mL
